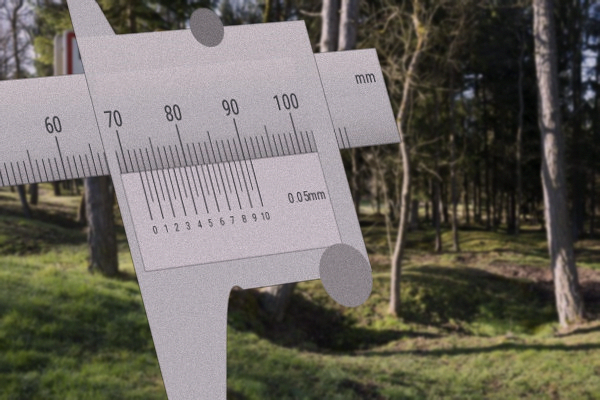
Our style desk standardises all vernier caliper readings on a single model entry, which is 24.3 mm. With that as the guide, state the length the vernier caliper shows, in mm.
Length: 72.0 mm
